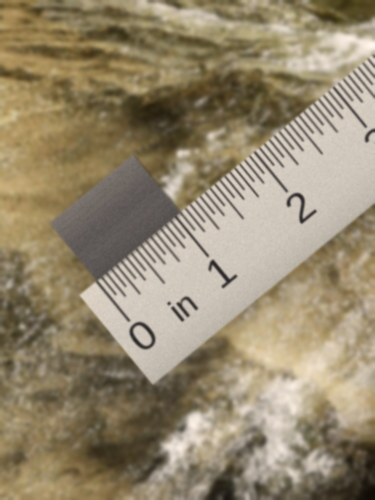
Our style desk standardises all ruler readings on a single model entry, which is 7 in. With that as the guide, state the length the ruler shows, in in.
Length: 1.0625 in
